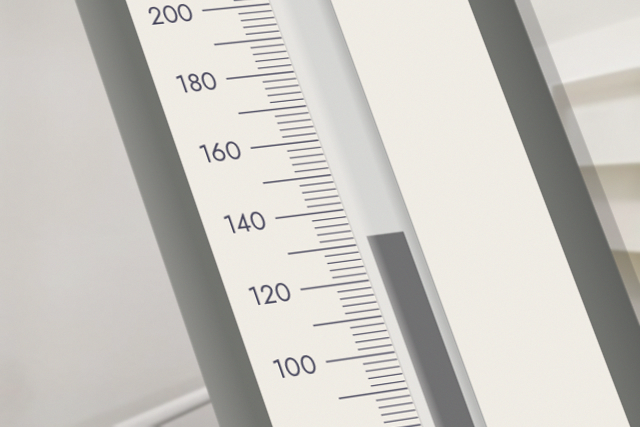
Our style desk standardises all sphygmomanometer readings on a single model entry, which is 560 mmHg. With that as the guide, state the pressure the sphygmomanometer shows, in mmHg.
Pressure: 132 mmHg
